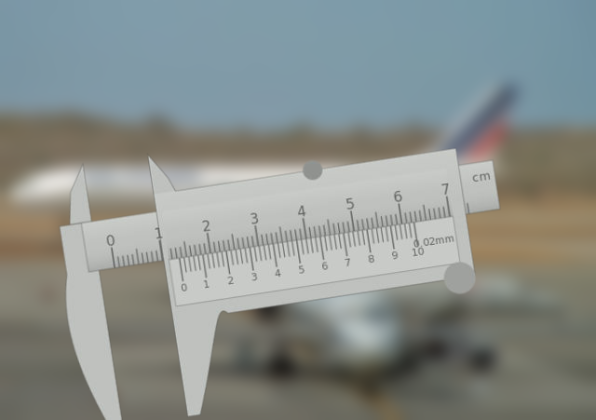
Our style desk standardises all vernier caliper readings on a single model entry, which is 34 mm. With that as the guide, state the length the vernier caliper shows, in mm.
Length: 13.5 mm
